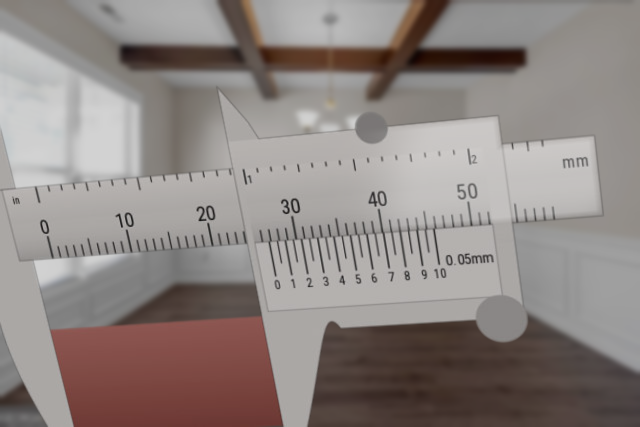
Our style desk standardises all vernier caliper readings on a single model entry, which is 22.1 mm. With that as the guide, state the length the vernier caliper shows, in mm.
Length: 26.8 mm
